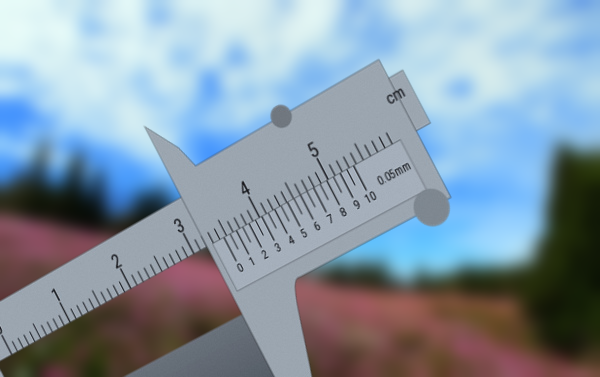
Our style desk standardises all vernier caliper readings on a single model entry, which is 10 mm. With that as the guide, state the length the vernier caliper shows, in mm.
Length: 34.6 mm
